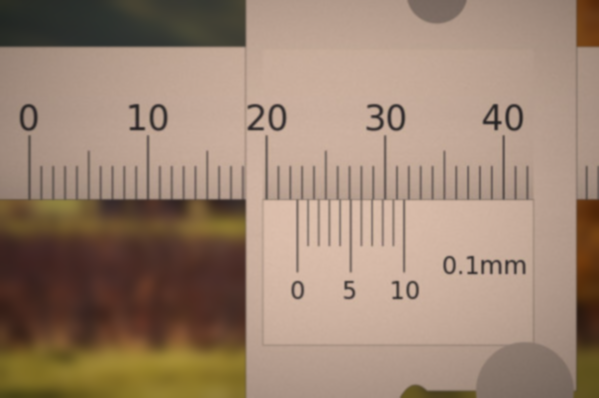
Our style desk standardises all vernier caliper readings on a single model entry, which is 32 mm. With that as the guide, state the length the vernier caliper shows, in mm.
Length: 22.6 mm
